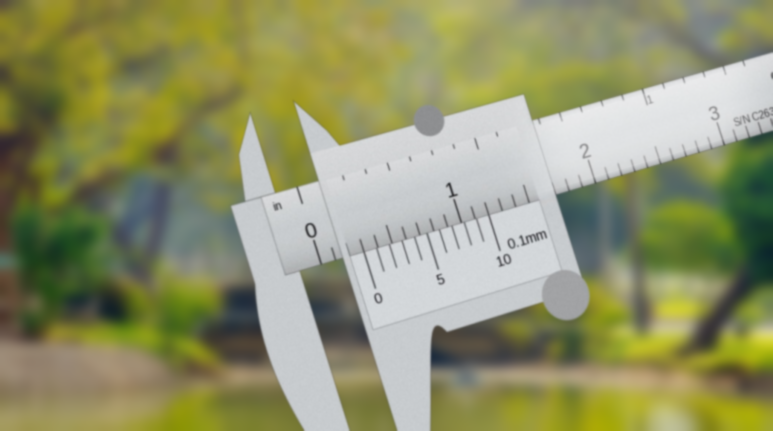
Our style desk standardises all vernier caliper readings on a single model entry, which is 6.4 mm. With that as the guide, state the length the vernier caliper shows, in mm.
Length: 3.0 mm
